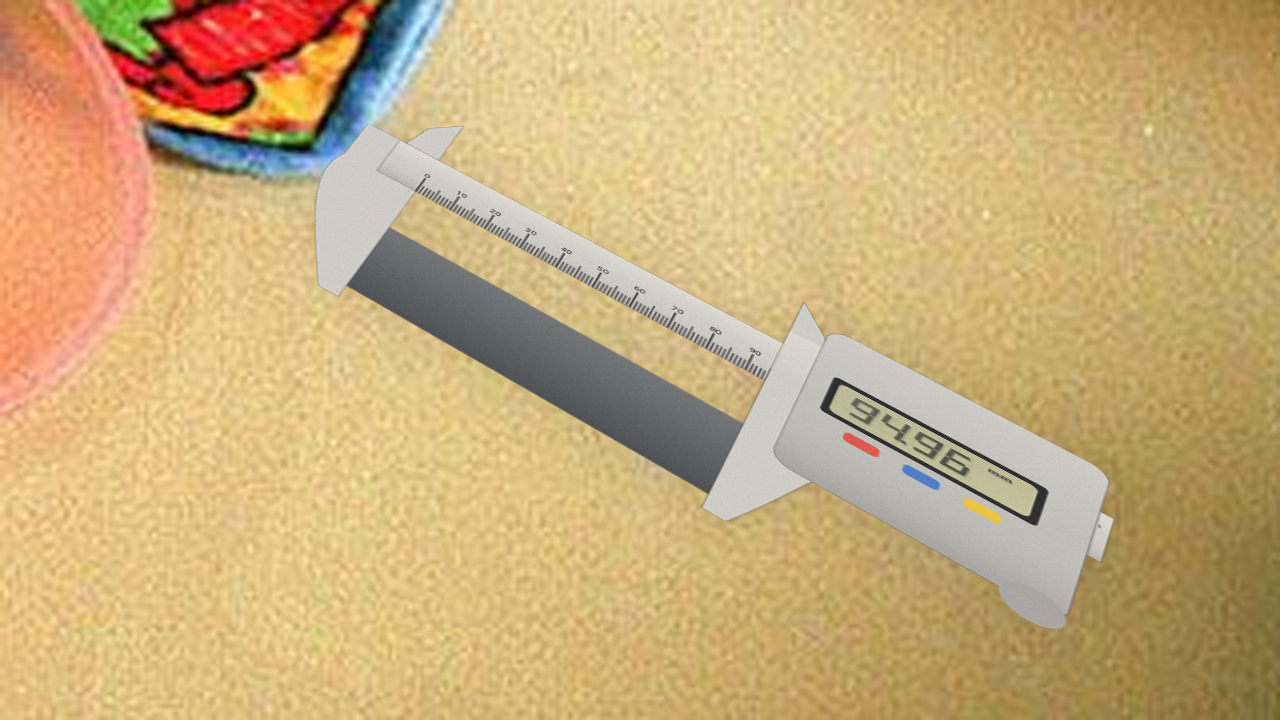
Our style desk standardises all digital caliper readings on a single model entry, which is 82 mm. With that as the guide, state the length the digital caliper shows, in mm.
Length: 94.96 mm
